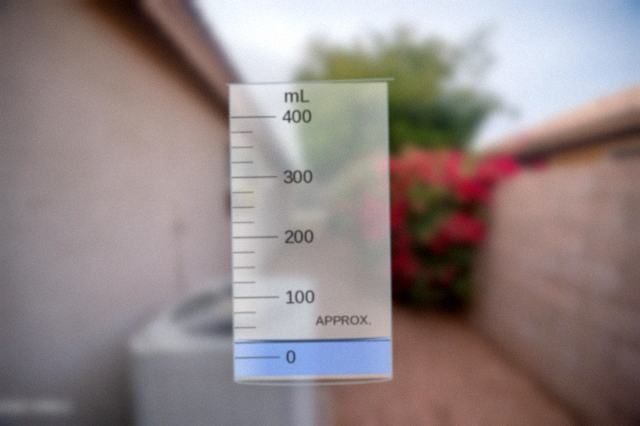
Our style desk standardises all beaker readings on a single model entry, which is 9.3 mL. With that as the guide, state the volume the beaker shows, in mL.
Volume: 25 mL
